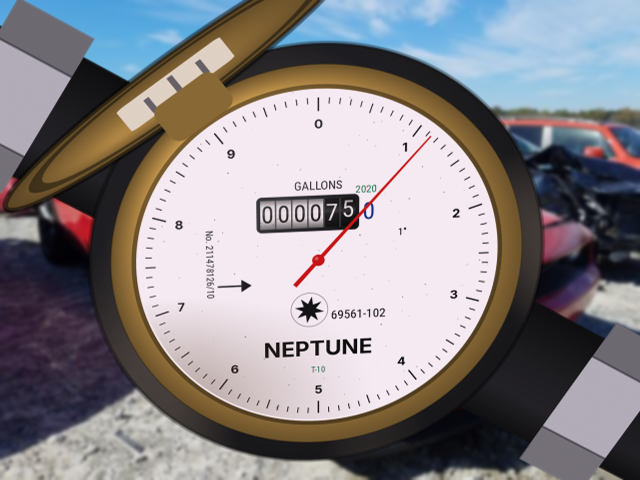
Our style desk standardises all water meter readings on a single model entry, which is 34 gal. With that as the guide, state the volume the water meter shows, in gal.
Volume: 751.1 gal
